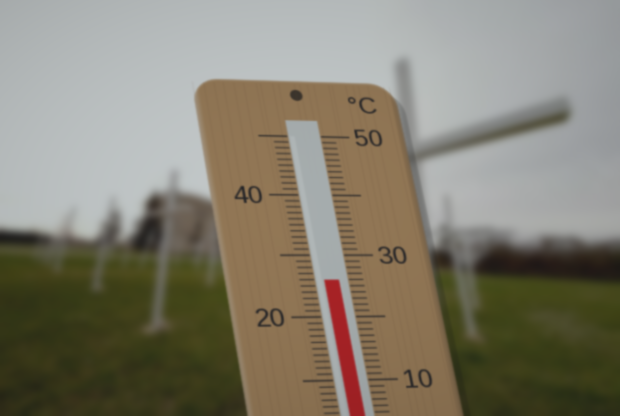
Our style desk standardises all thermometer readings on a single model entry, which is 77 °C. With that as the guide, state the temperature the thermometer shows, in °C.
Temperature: 26 °C
